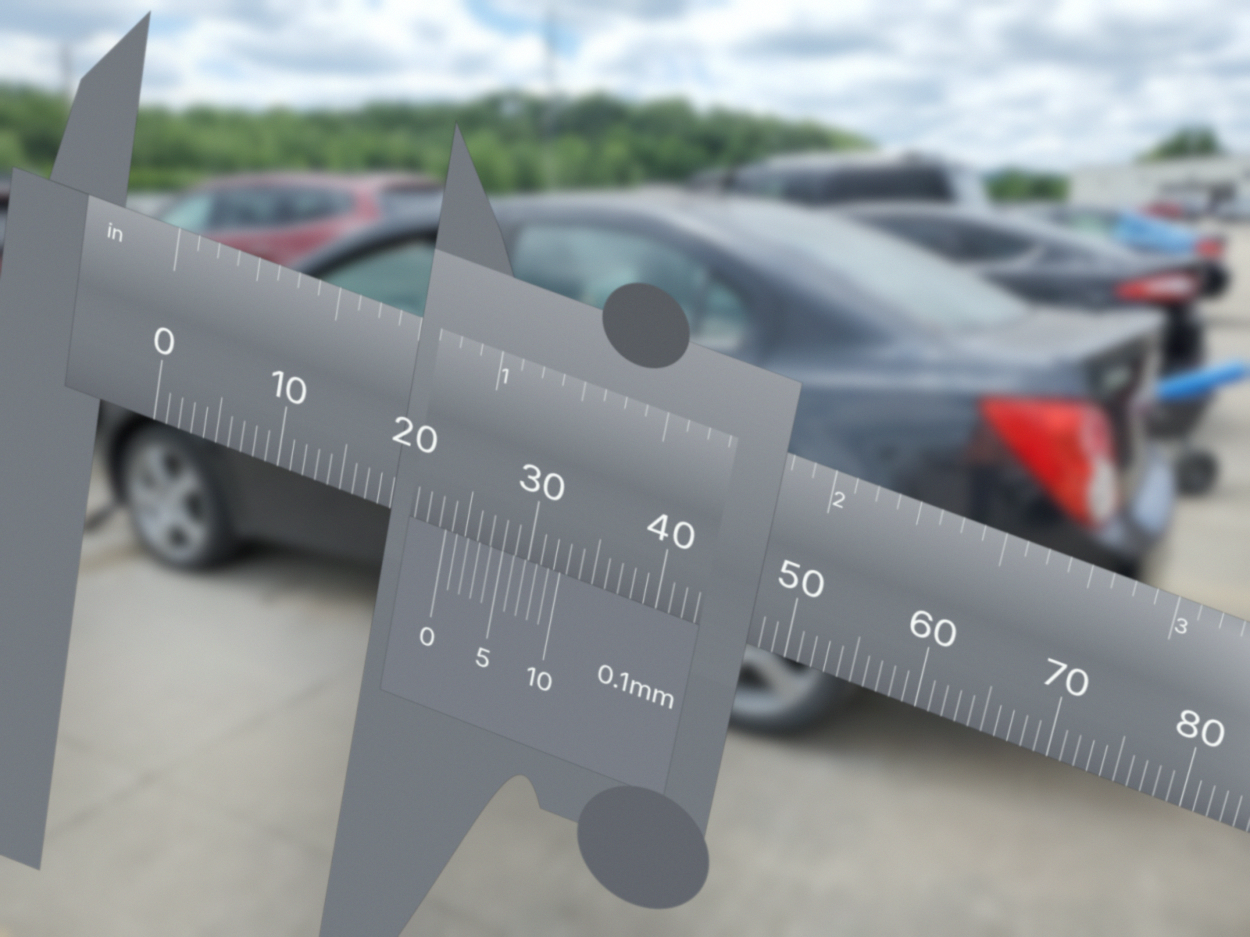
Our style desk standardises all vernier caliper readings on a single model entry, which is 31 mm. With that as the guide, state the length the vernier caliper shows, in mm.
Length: 23.5 mm
